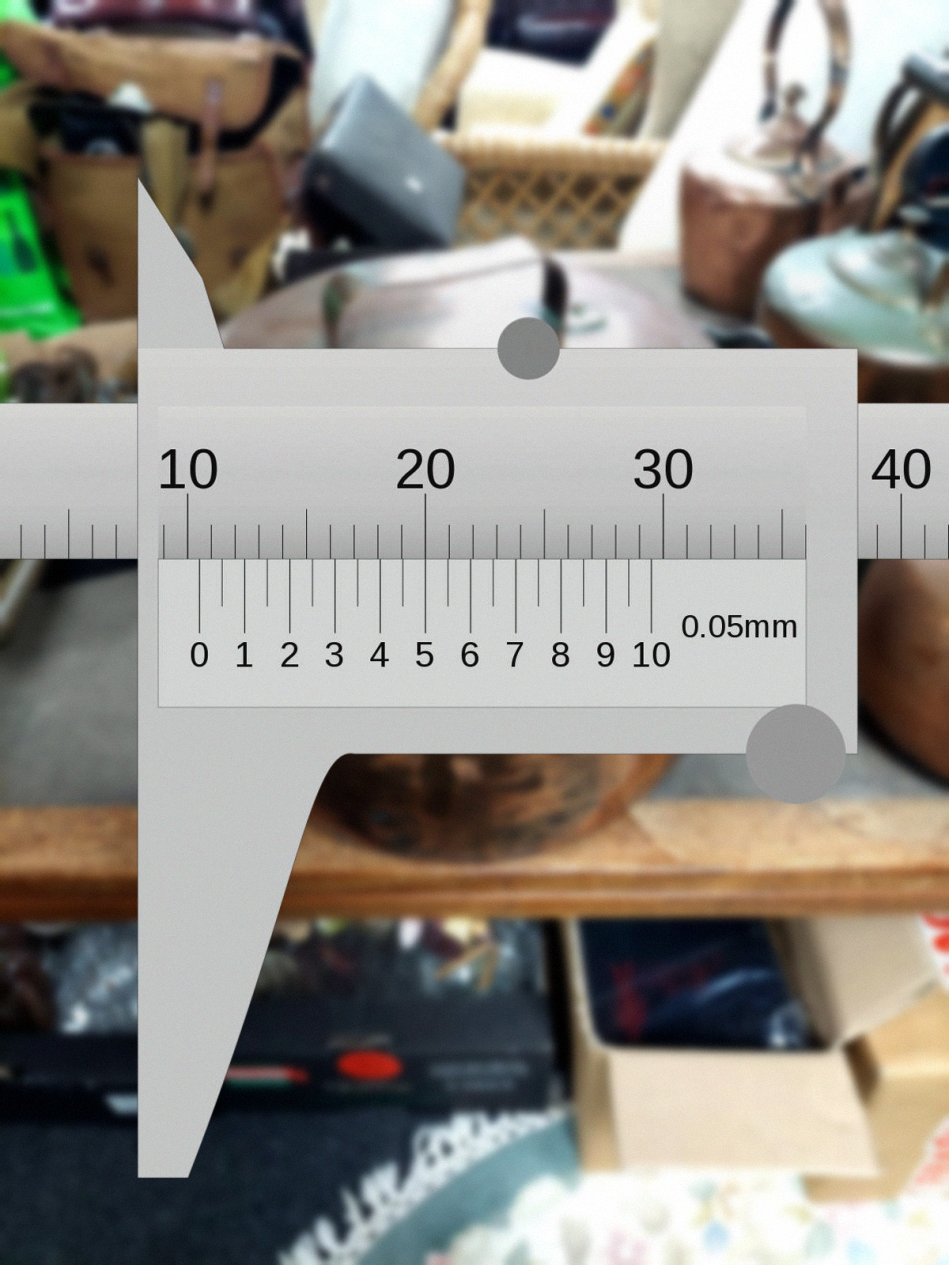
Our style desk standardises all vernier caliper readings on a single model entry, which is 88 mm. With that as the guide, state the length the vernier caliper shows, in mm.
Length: 10.50 mm
